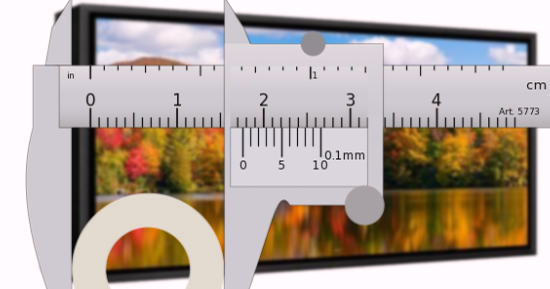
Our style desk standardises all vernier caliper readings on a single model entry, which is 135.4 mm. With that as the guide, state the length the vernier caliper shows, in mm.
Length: 17.6 mm
